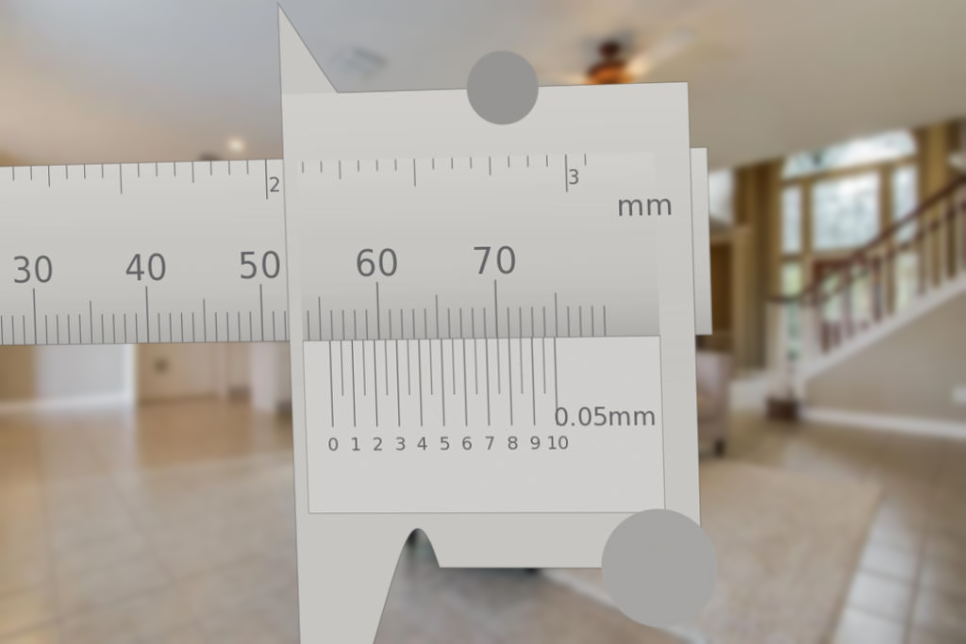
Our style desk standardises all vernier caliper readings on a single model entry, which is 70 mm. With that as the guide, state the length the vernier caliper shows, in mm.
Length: 55.8 mm
